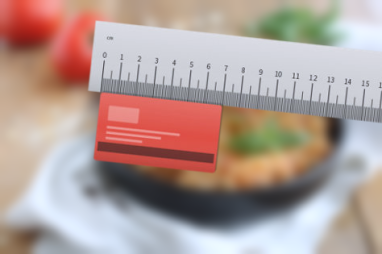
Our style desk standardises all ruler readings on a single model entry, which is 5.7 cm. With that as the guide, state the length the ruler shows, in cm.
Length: 7 cm
